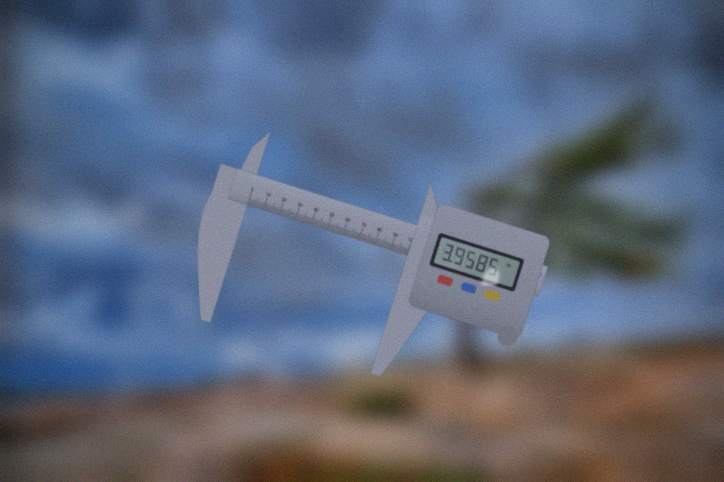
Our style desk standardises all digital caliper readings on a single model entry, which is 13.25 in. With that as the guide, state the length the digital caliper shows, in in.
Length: 3.9585 in
